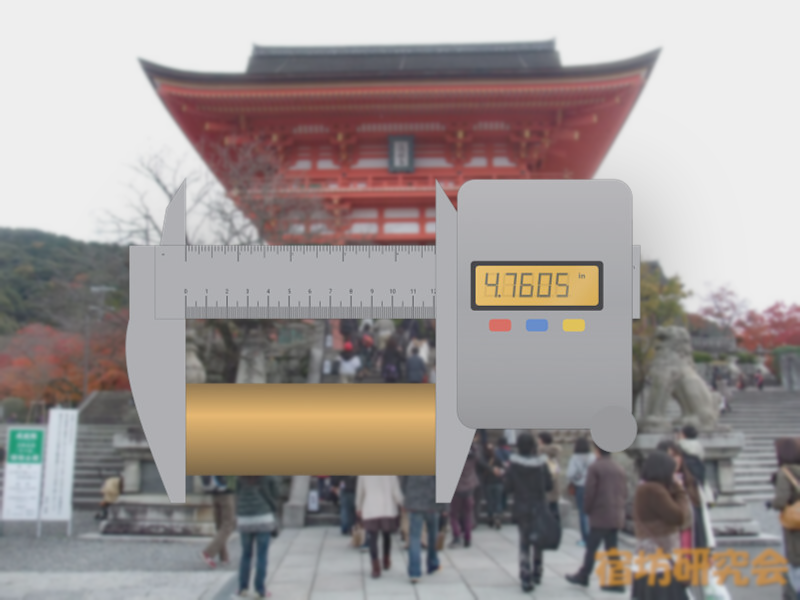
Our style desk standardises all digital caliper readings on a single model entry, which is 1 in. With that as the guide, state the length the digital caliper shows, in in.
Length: 4.7605 in
